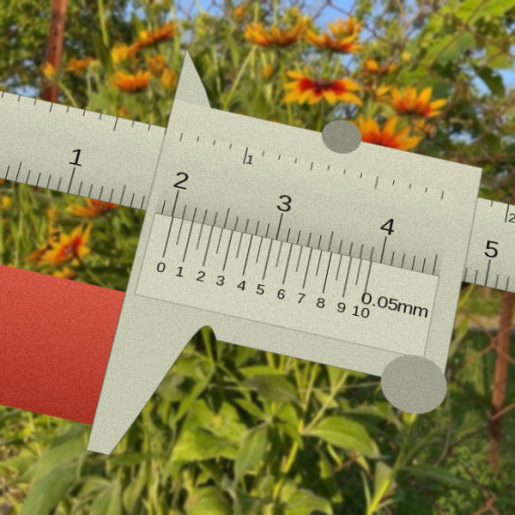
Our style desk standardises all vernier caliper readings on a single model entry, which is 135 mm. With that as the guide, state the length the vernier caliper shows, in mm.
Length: 20.1 mm
